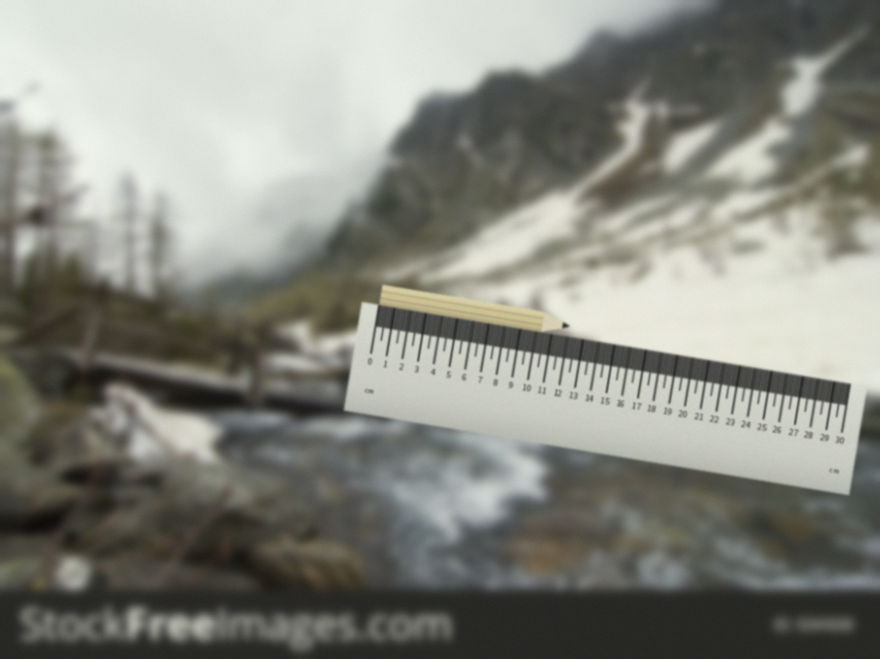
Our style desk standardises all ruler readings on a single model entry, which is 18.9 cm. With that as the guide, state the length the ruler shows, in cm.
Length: 12 cm
